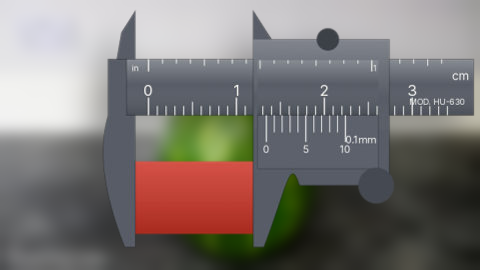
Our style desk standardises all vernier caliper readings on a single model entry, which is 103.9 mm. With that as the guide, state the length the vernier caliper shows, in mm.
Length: 13.4 mm
